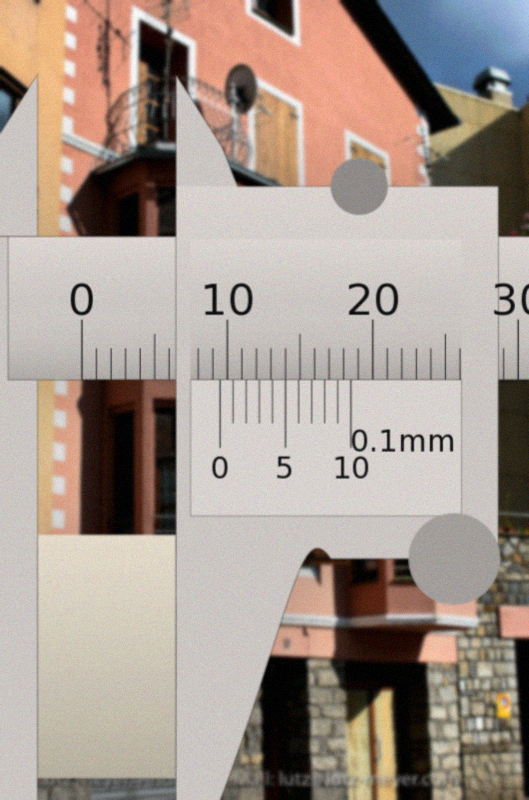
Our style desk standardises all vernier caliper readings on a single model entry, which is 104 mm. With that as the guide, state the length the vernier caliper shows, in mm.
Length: 9.5 mm
